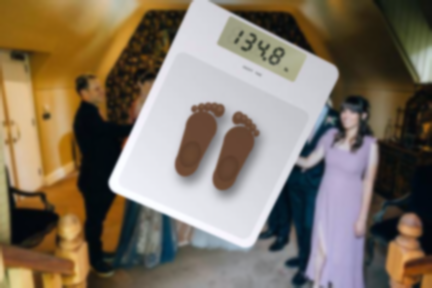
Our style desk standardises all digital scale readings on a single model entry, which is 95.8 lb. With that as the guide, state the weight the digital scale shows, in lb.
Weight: 134.8 lb
